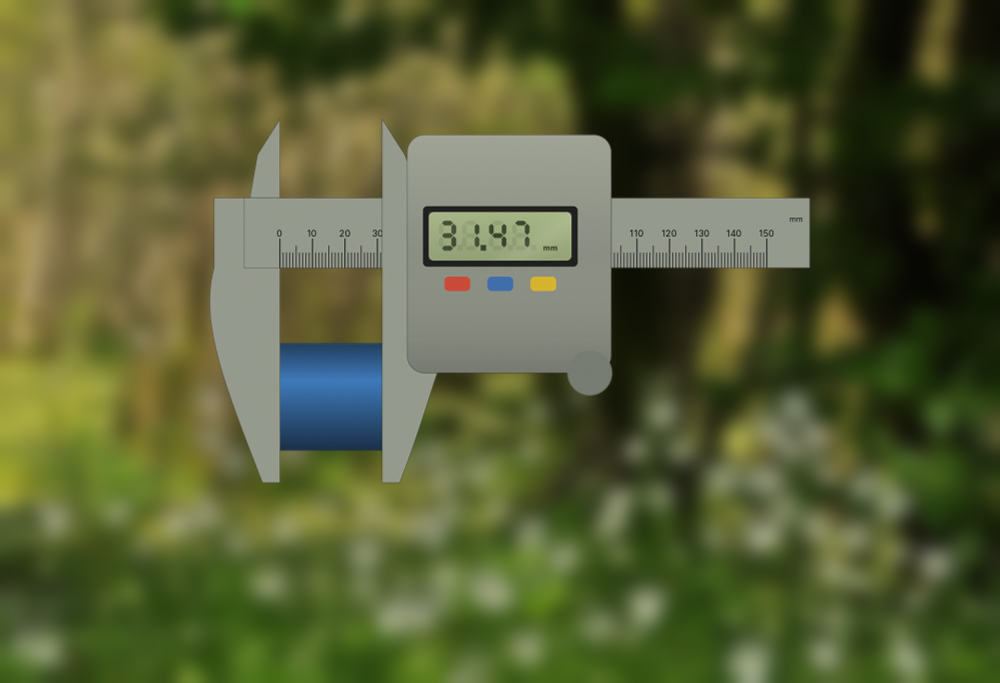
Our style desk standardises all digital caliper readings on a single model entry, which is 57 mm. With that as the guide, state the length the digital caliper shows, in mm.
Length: 31.47 mm
